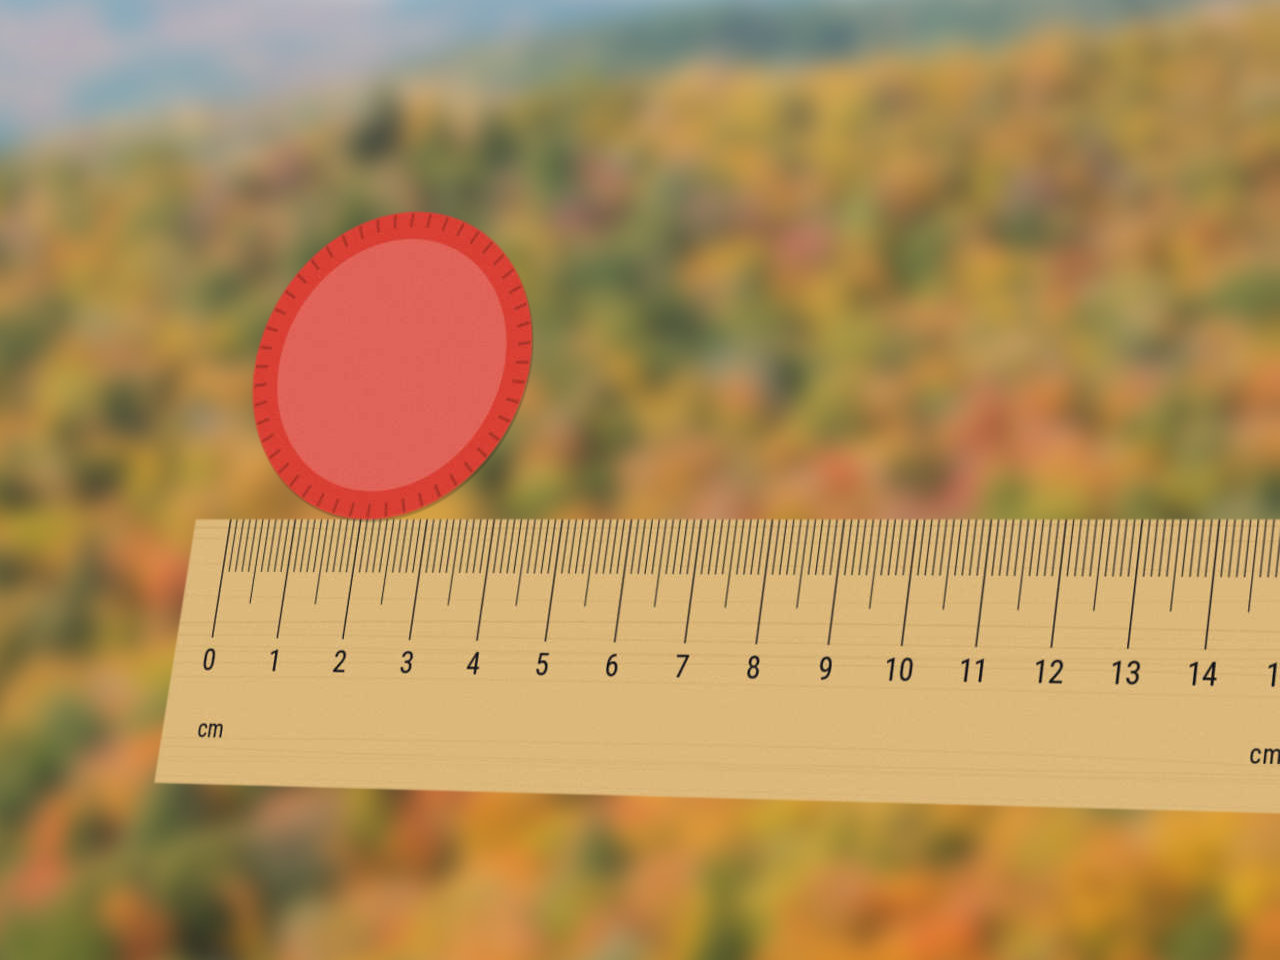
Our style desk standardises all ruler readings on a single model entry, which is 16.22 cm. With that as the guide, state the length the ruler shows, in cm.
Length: 4.2 cm
